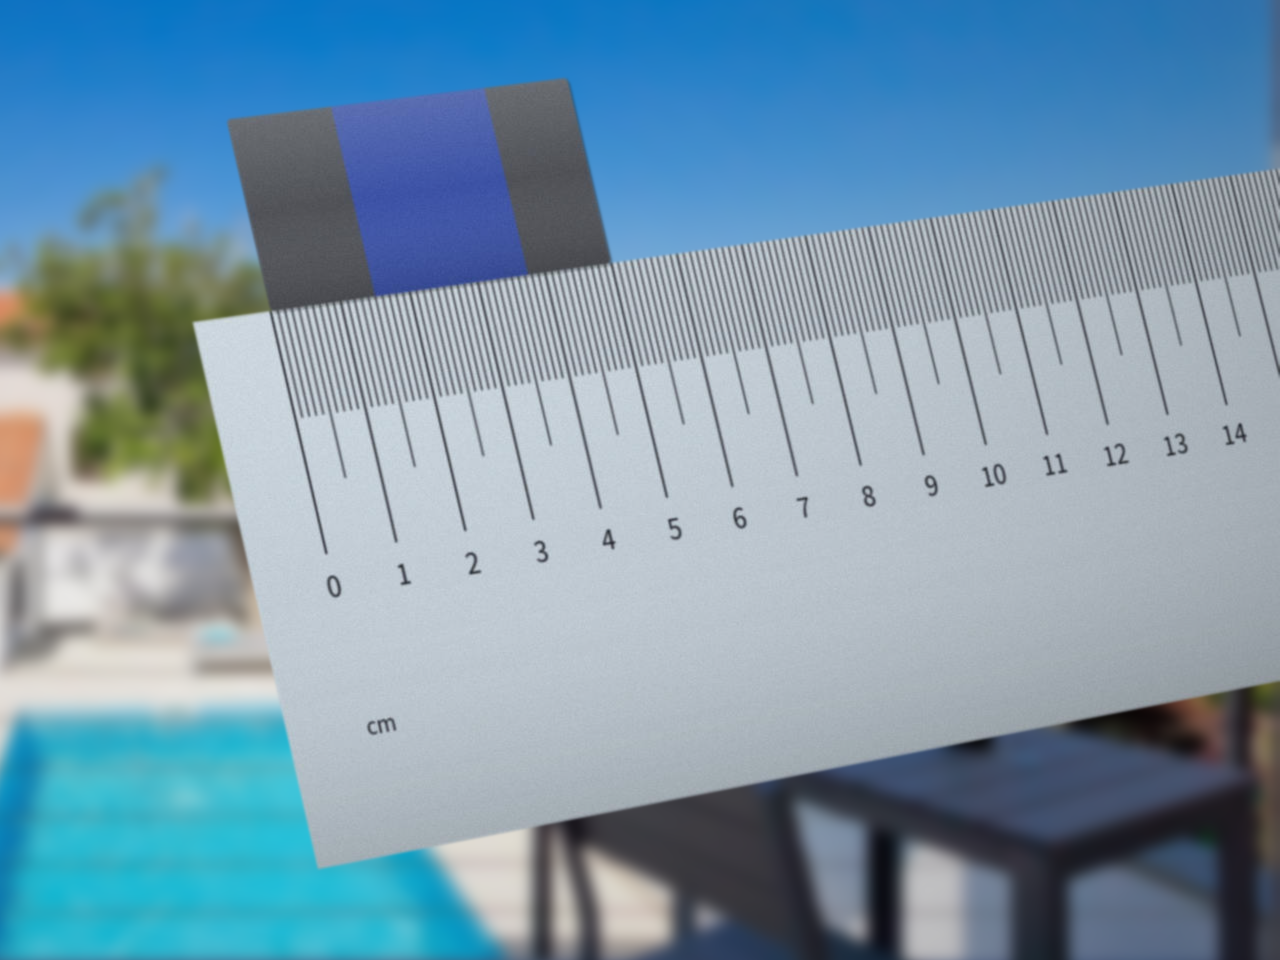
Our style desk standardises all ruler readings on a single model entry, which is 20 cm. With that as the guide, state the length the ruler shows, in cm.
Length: 5 cm
